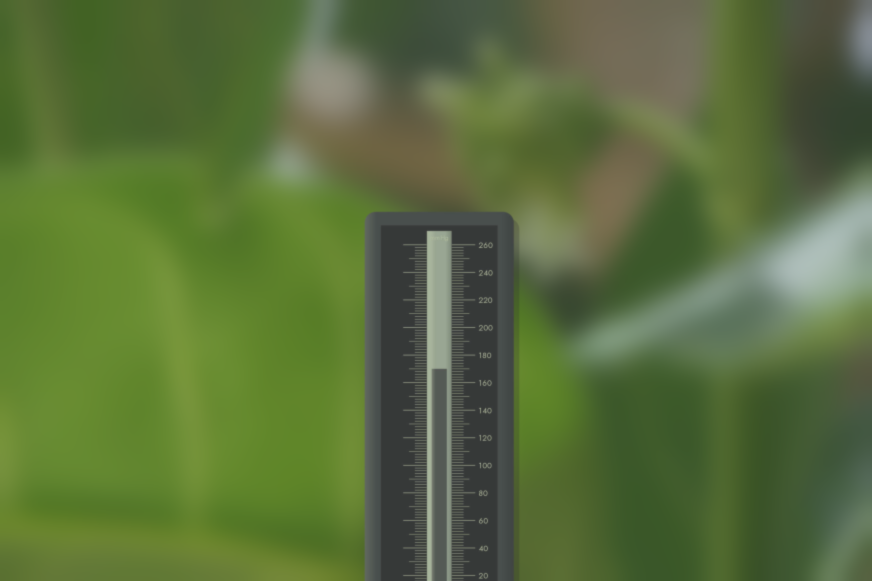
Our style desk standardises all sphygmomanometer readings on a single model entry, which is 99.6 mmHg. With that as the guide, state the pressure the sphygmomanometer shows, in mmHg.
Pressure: 170 mmHg
